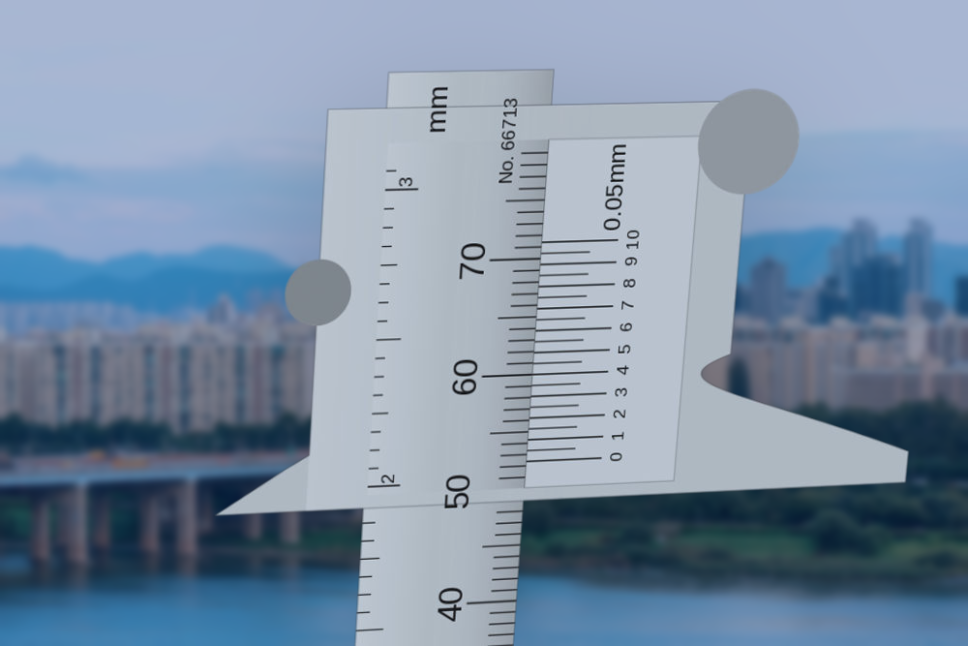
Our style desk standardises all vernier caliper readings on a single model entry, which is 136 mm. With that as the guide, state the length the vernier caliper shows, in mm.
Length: 52.4 mm
